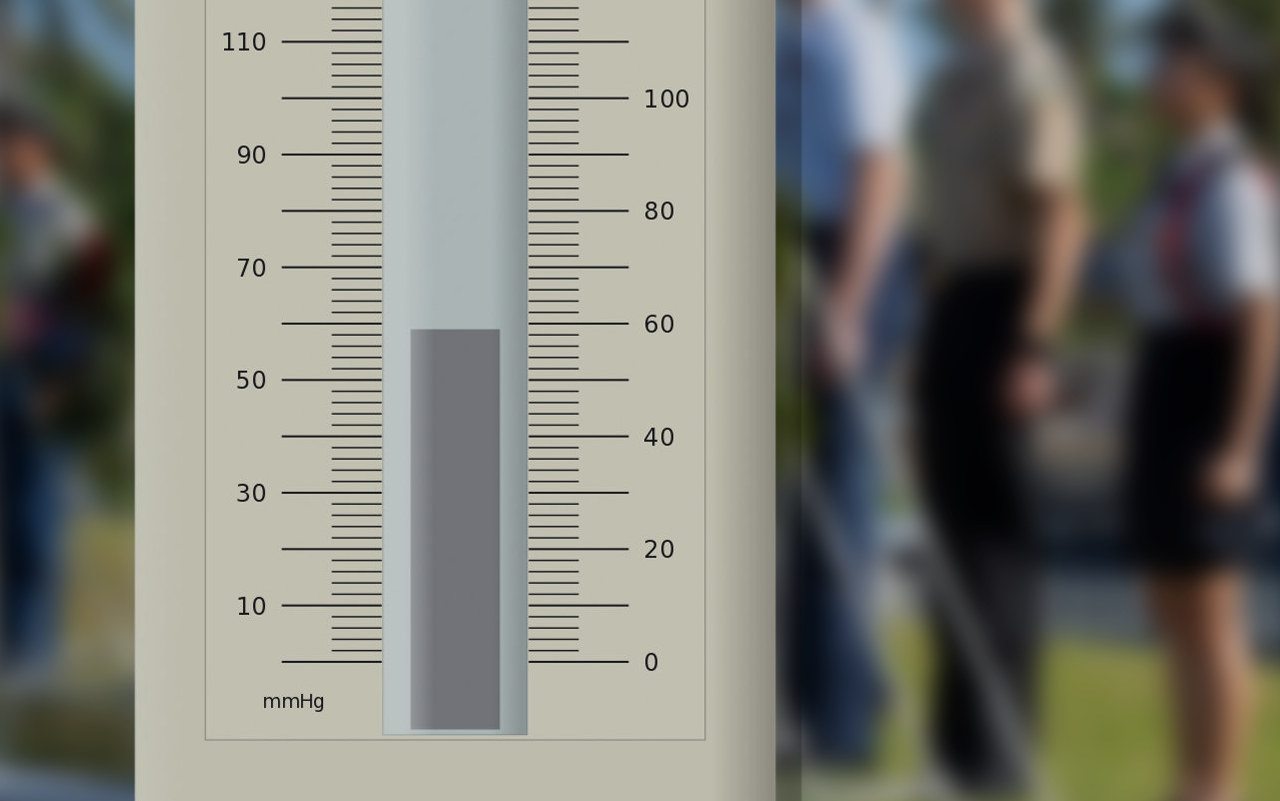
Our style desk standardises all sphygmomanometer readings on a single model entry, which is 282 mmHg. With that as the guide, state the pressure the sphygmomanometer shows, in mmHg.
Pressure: 59 mmHg
